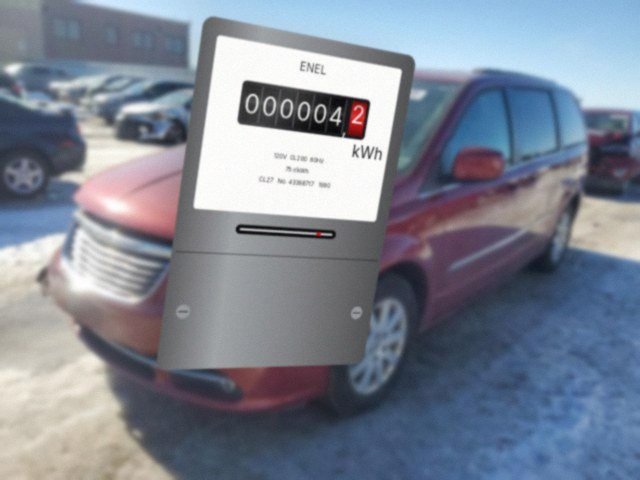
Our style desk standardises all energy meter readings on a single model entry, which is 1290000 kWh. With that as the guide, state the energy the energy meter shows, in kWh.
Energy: 4.2 kWh
